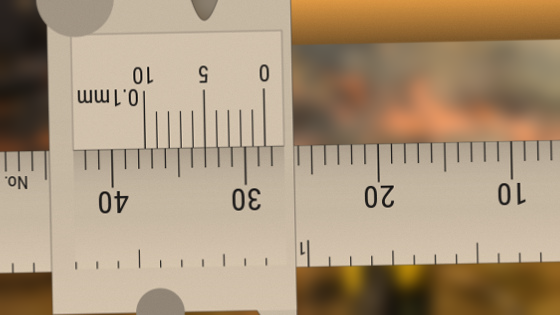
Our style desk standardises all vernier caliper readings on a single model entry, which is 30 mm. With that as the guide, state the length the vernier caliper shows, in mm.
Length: 28.5 mm
